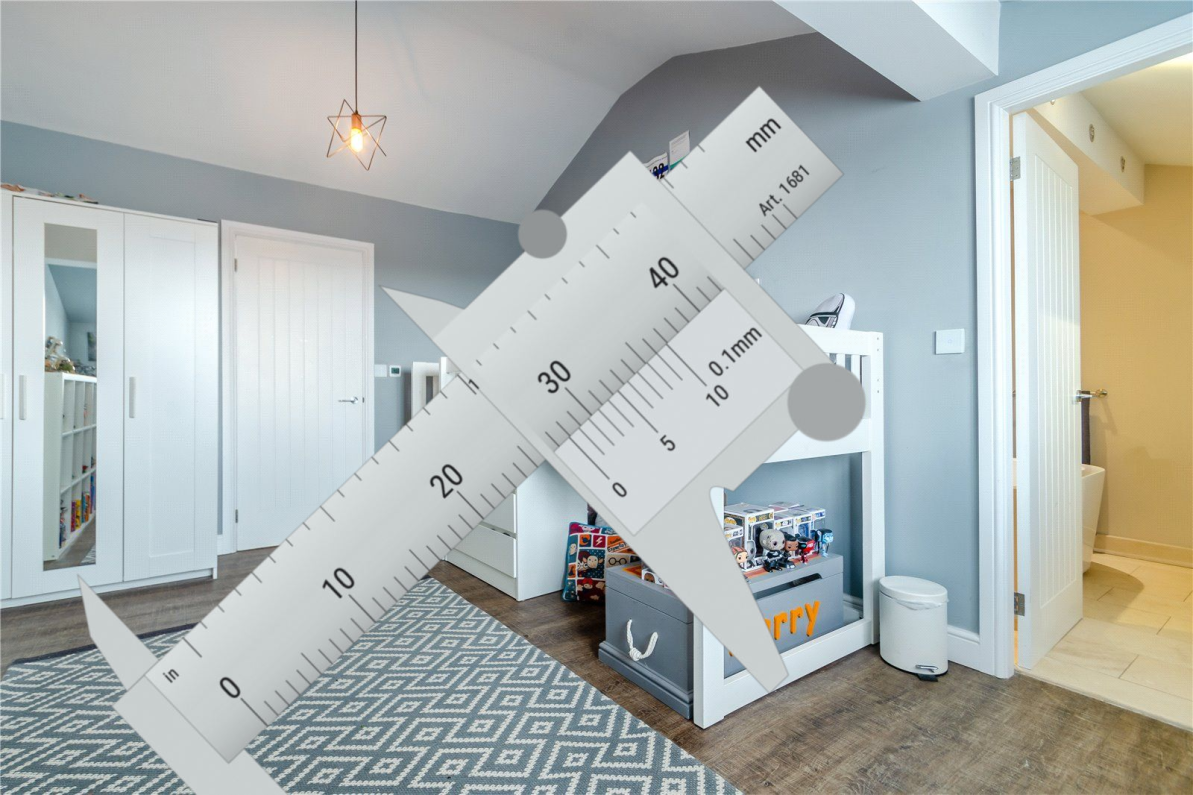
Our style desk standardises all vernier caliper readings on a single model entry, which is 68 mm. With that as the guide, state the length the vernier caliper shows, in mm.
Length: 27.9 mm
